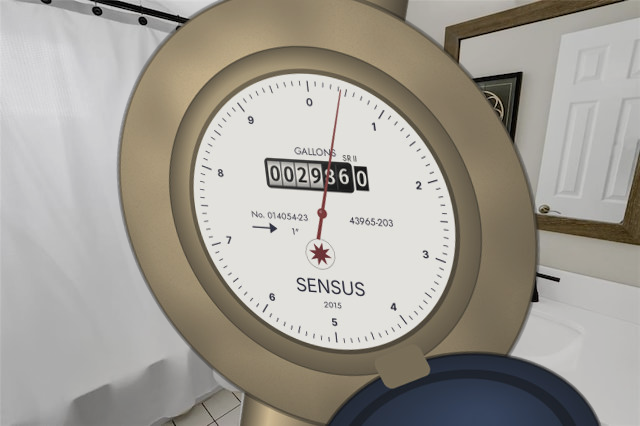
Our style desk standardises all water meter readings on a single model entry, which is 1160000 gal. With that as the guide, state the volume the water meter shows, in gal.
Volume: 29860.4 gal
